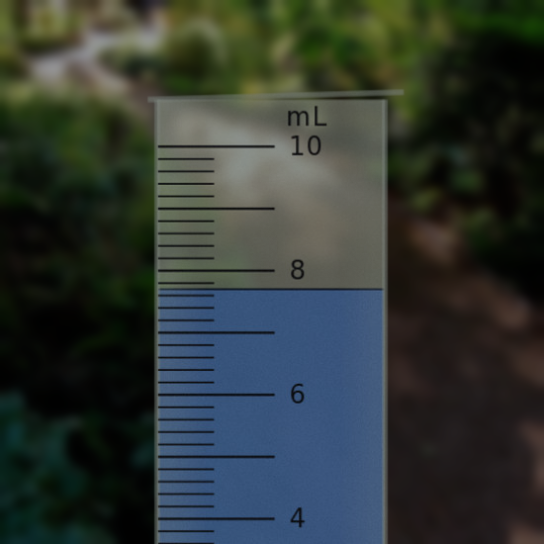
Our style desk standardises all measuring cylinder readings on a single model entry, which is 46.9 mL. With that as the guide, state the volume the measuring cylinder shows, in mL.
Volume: 7.7 mL
